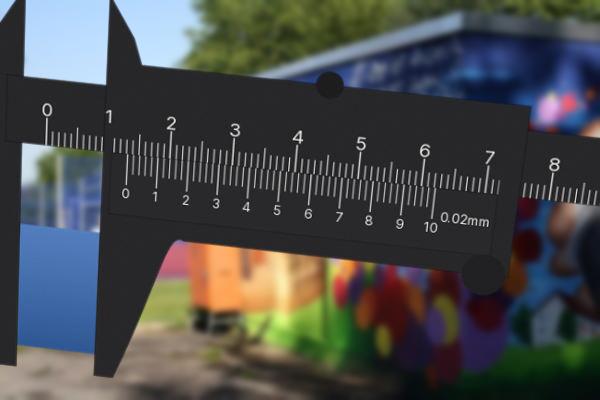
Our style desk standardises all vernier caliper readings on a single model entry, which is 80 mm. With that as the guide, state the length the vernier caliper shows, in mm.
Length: 13.2 mm
